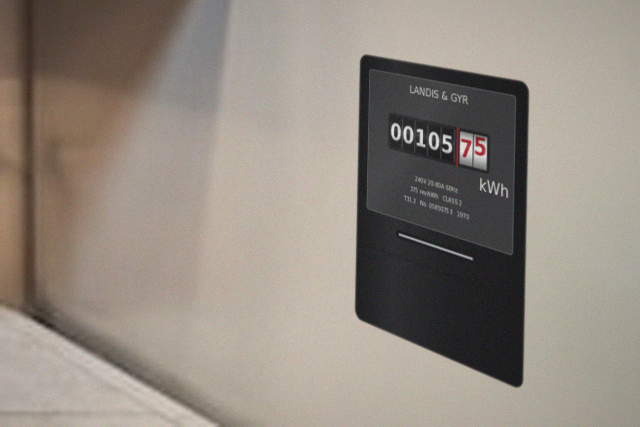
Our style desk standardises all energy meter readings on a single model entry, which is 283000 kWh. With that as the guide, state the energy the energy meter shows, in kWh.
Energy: 105.75 kWh
